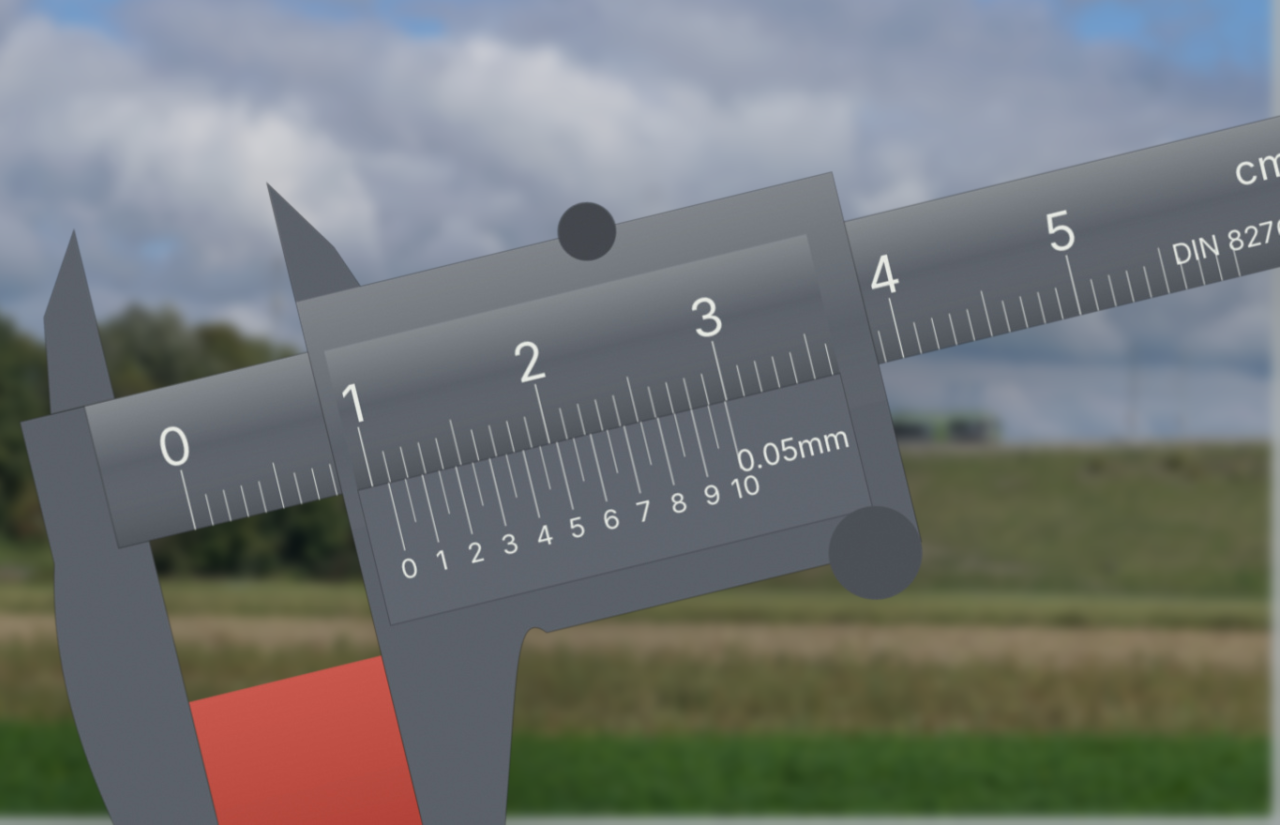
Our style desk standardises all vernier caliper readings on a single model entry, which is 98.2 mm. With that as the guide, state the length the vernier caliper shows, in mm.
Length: 10.9 mm
